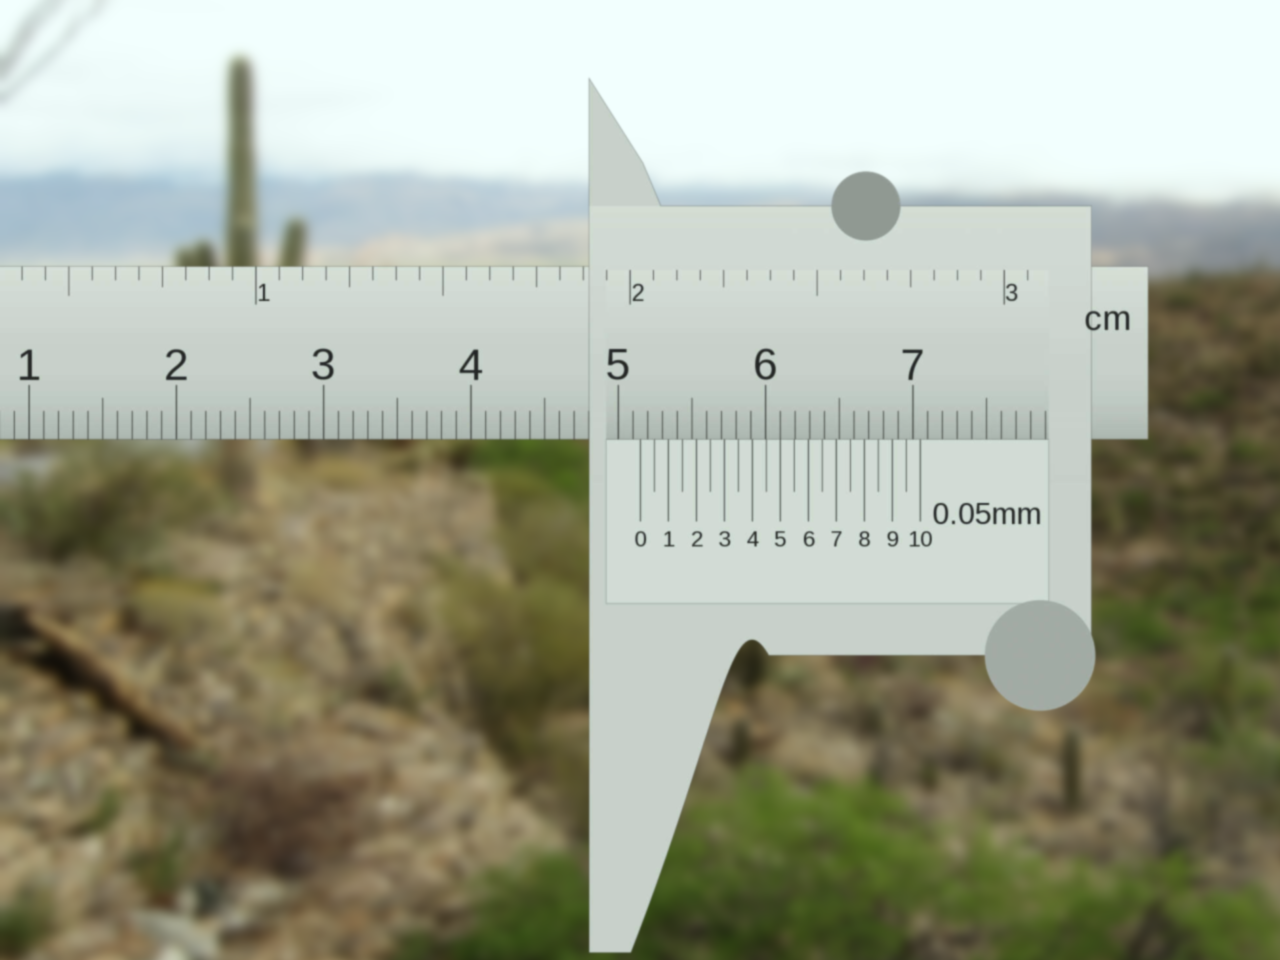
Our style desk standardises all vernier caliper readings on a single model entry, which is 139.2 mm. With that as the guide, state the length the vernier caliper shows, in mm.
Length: 51.5 mm
